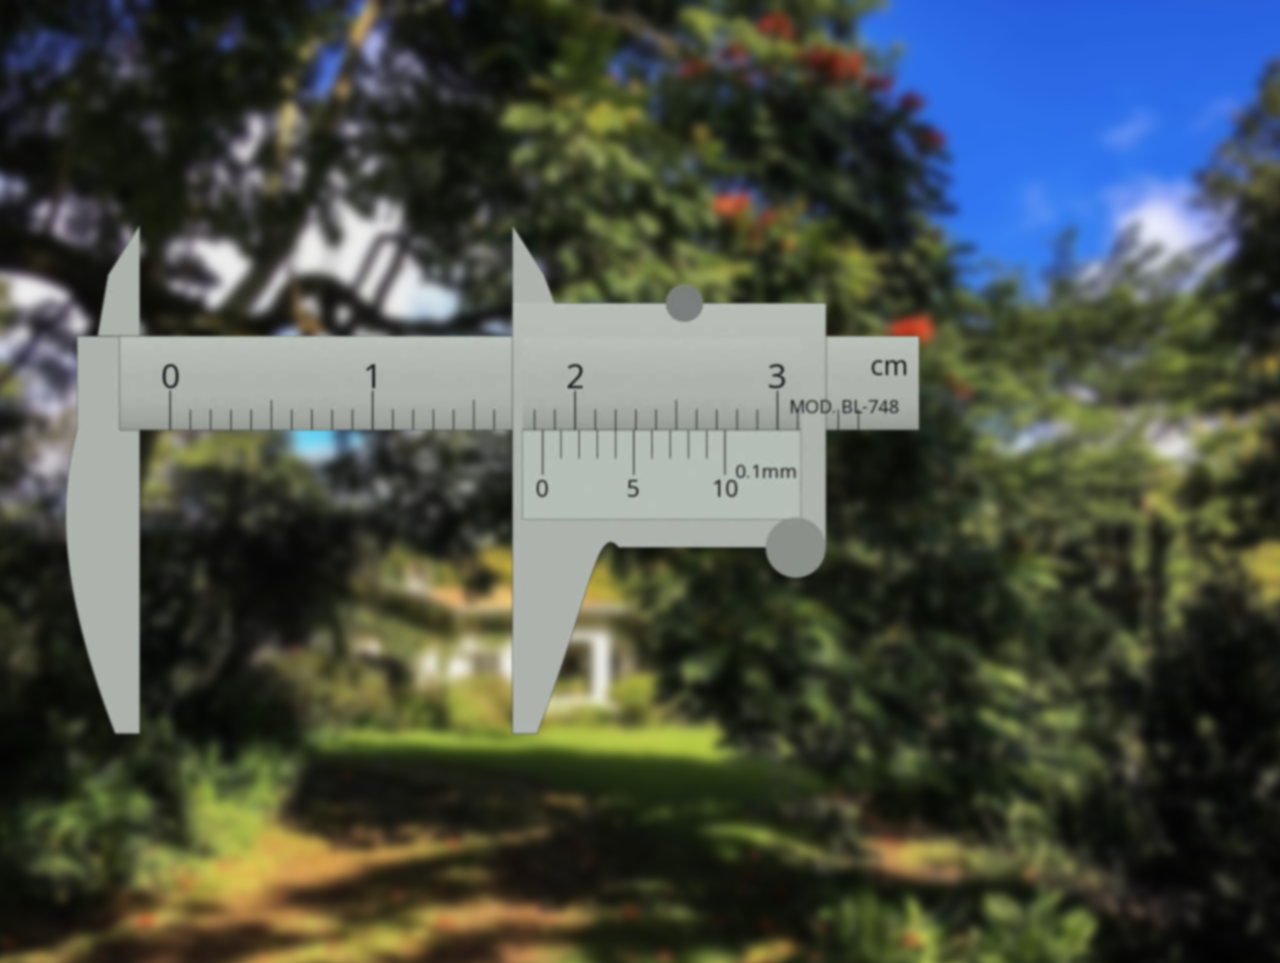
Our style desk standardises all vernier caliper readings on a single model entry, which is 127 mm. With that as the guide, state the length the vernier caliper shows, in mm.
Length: 18.4 mm
